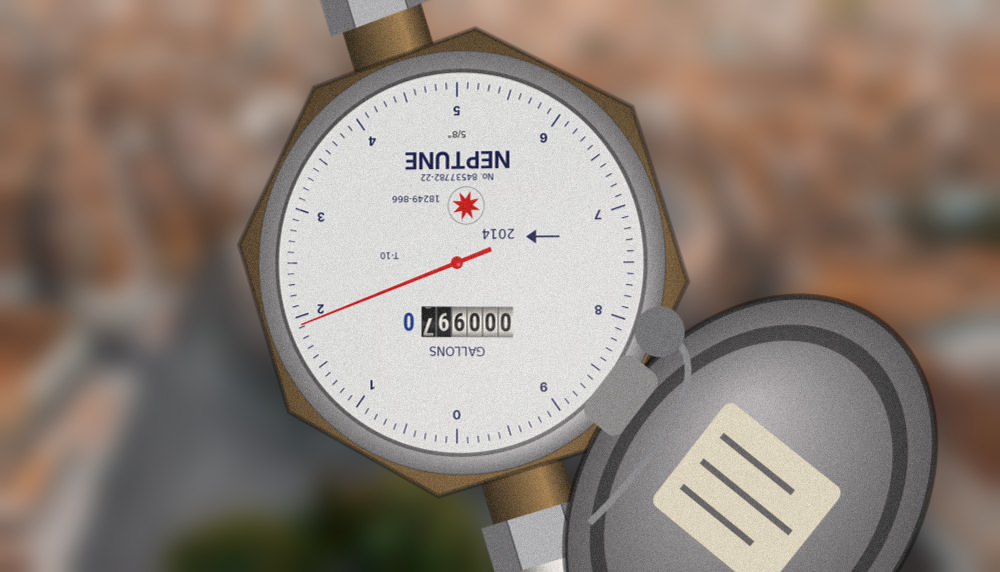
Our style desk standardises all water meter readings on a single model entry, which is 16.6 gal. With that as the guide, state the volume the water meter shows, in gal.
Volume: 9971.9 gal
